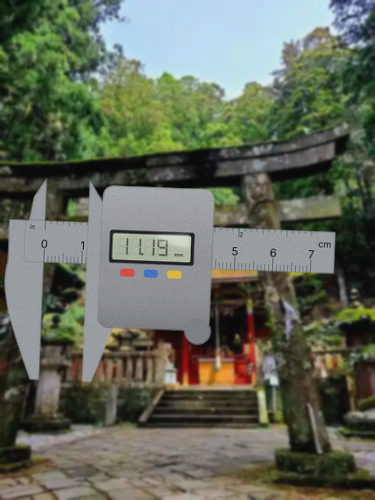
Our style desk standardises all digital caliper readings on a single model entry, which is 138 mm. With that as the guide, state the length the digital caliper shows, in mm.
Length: 11.19 mm
